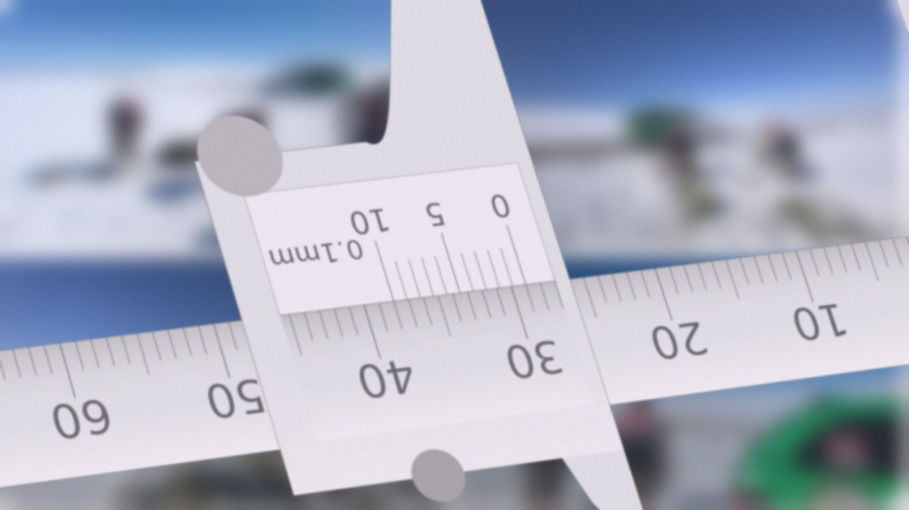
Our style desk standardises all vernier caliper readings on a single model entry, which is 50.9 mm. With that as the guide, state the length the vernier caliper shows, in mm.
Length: 29.0 mm
